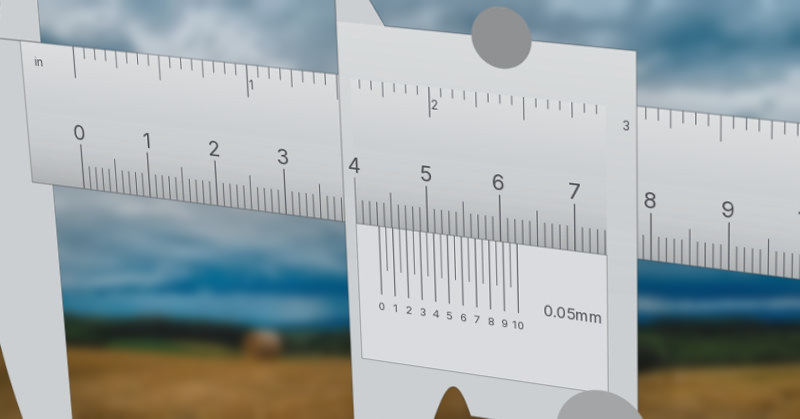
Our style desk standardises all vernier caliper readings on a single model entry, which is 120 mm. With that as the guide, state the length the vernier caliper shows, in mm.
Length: 43.2 mm
